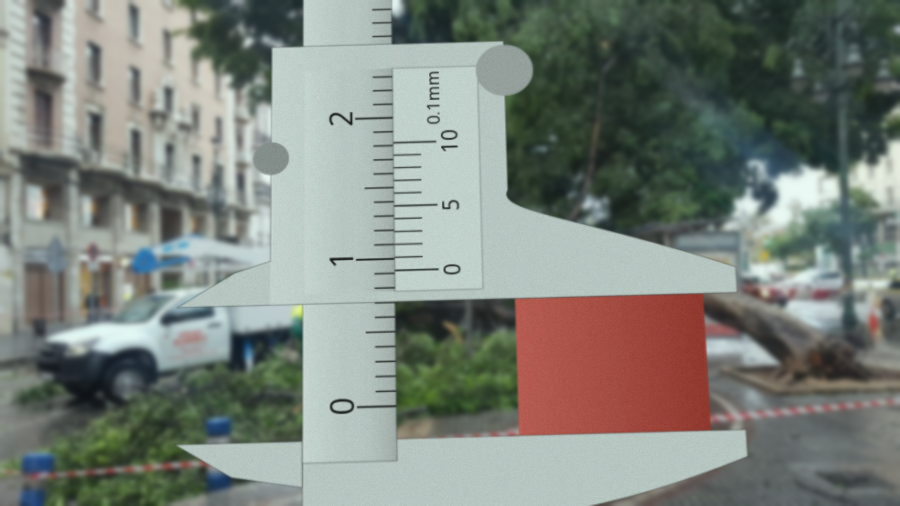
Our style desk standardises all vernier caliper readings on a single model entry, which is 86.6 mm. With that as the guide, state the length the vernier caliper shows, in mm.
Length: 9.2 mm
